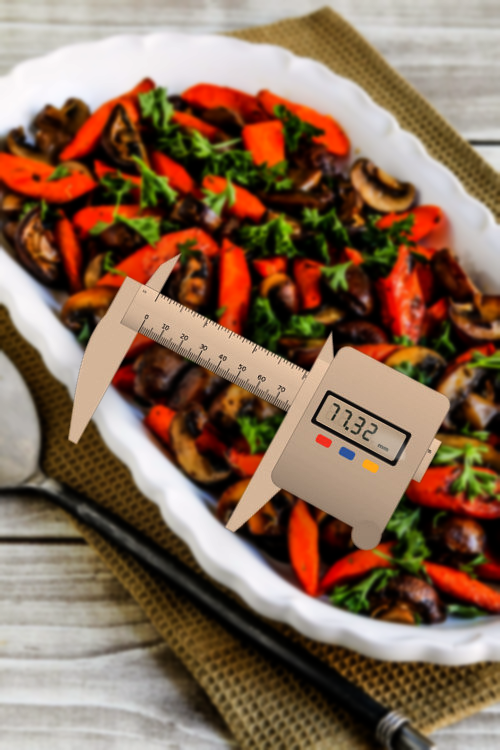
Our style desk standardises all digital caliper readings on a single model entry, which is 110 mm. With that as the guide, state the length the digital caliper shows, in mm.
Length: 77.32 mm
